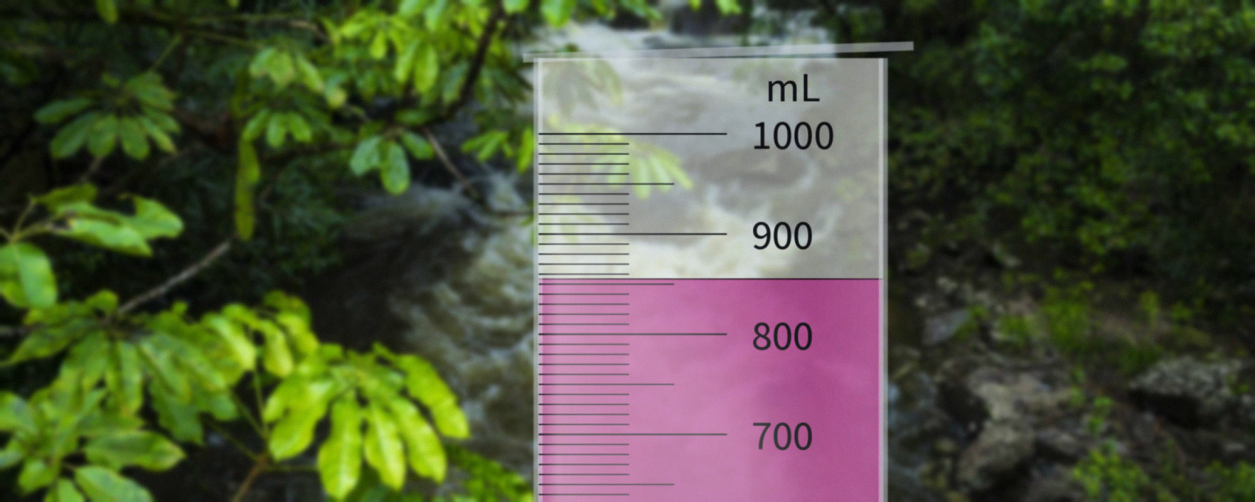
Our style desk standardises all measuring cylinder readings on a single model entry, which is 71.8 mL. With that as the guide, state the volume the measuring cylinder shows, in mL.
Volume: 855 mL
